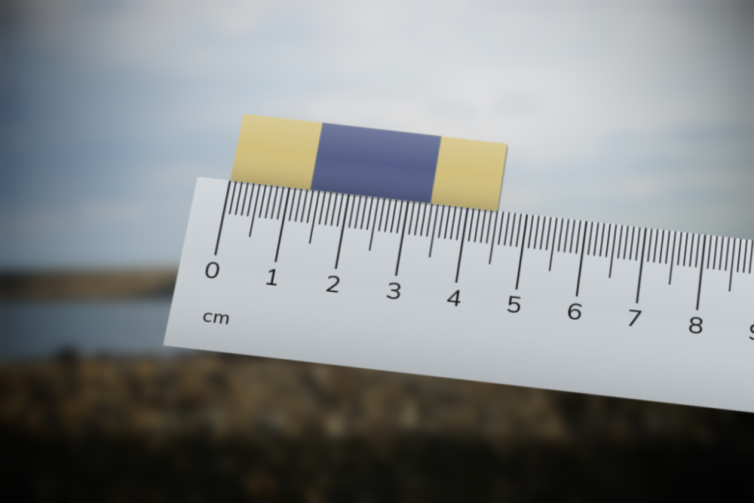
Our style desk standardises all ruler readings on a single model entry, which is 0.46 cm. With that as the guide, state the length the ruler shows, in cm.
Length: 4.5 cm
